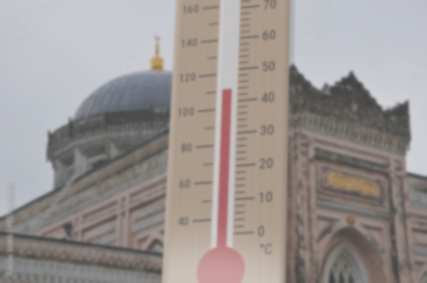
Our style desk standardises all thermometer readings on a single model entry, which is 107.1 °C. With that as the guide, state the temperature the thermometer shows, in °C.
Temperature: 44 °C
